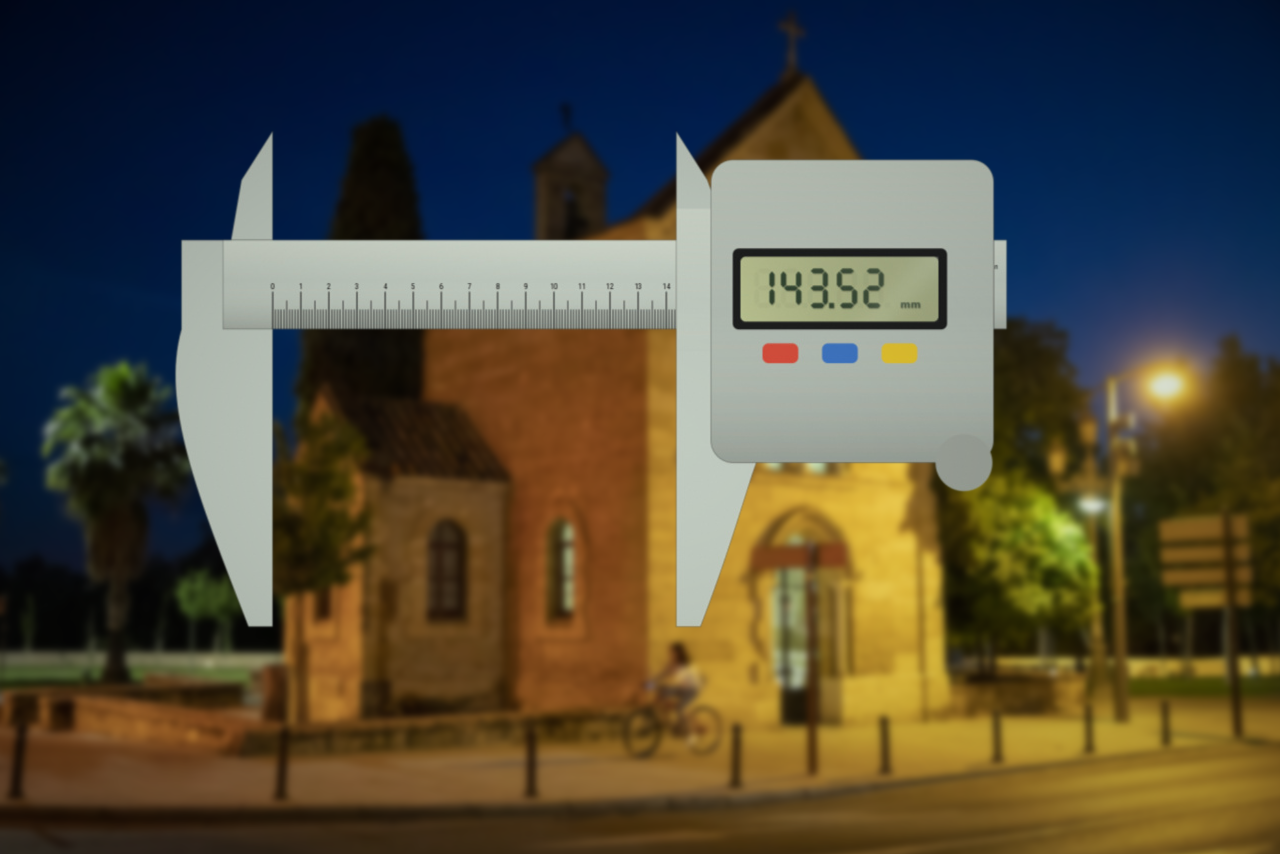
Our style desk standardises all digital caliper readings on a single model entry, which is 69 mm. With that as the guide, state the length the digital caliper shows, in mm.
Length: 143.52 mm
